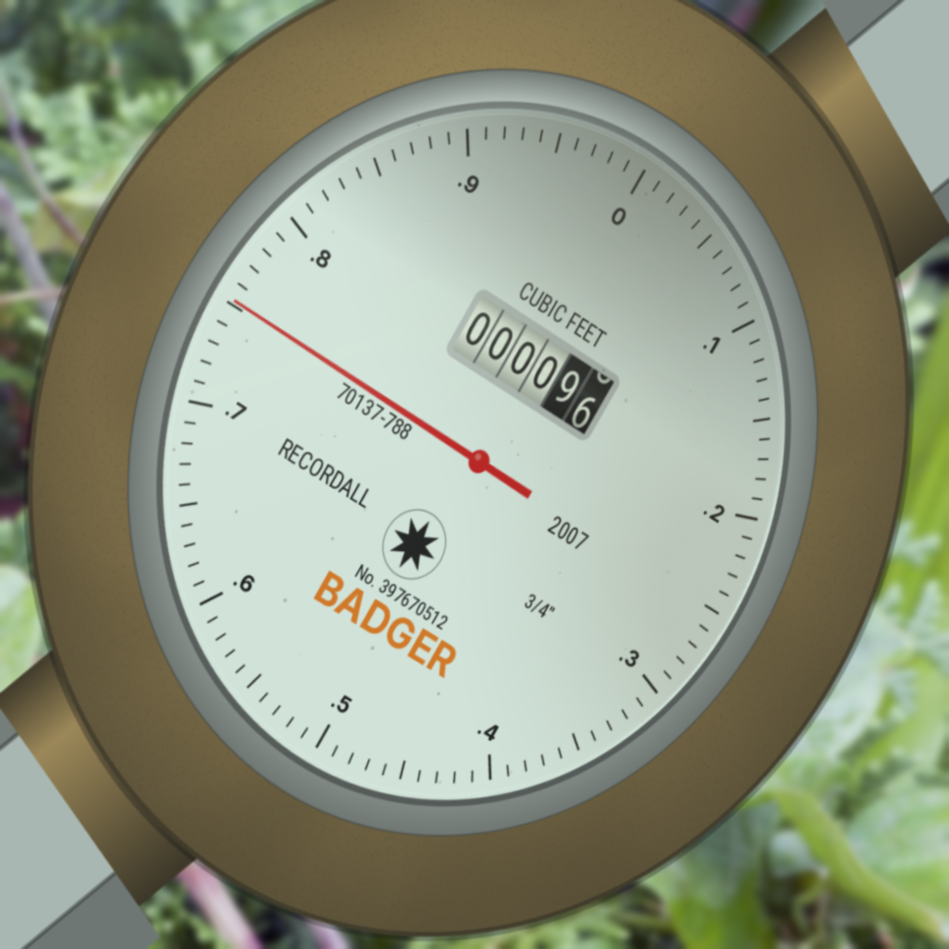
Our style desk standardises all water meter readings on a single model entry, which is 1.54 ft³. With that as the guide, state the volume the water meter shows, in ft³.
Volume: 95.75 ft³
